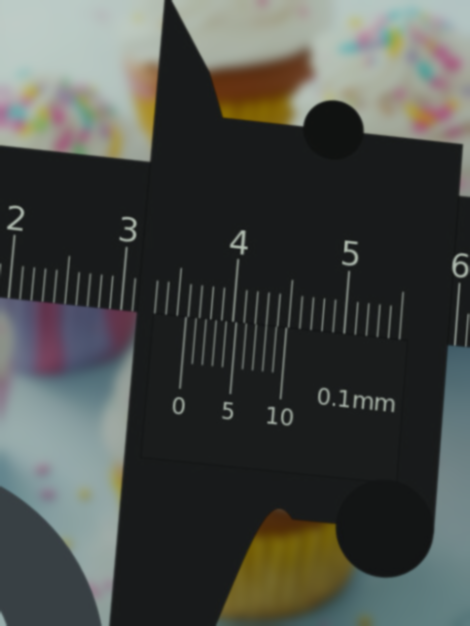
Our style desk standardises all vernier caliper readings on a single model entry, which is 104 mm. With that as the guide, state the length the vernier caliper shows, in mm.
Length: 35.8 mm
